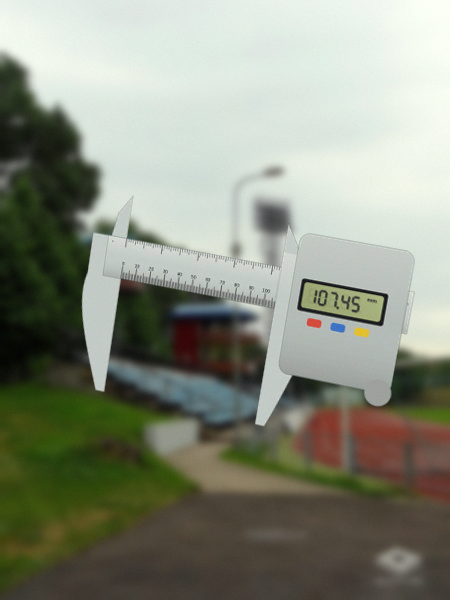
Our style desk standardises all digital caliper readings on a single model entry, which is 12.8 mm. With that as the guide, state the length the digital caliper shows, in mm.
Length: 107.45 mm
